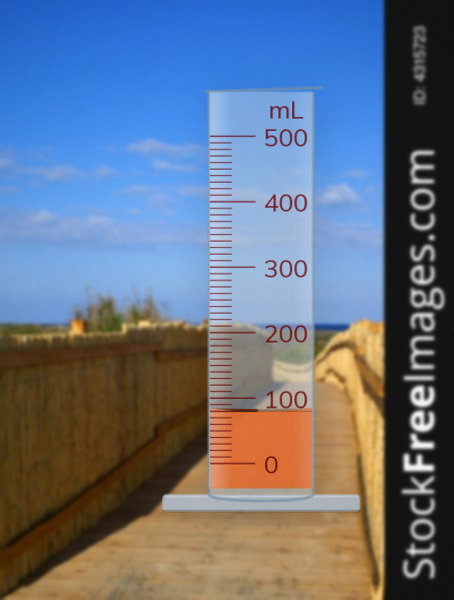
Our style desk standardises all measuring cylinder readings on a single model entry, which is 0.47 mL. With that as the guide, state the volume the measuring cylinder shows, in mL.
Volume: 80 mL
